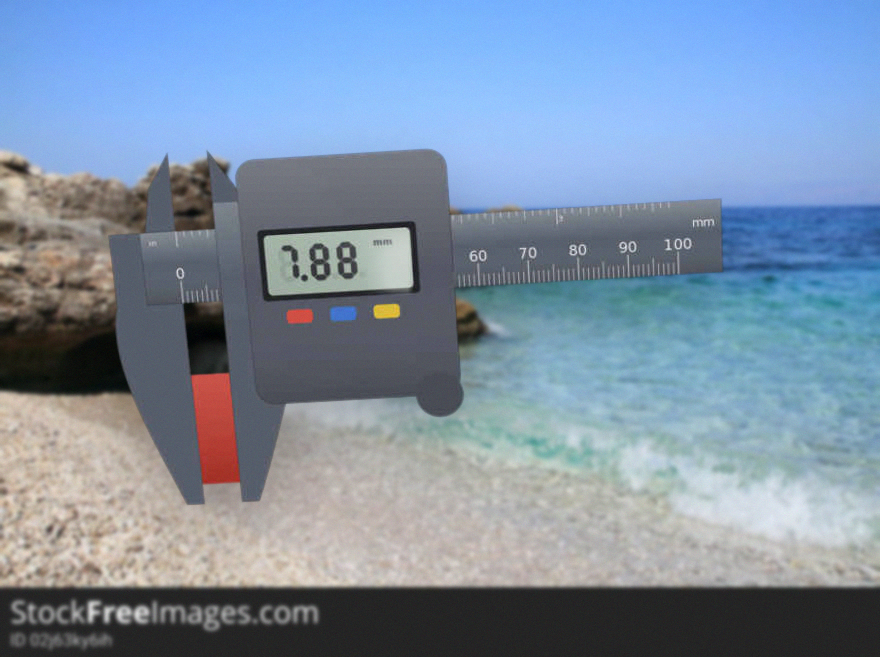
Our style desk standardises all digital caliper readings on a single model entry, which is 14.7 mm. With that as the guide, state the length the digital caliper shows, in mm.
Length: 7.88 mm
